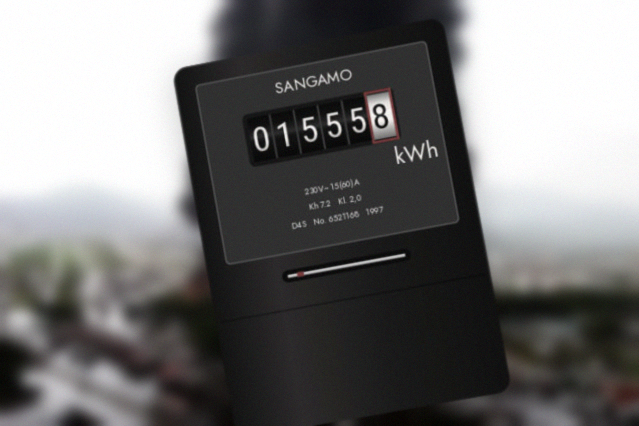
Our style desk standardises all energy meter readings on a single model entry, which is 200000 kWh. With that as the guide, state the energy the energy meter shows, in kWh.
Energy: 1555.8 kWh
